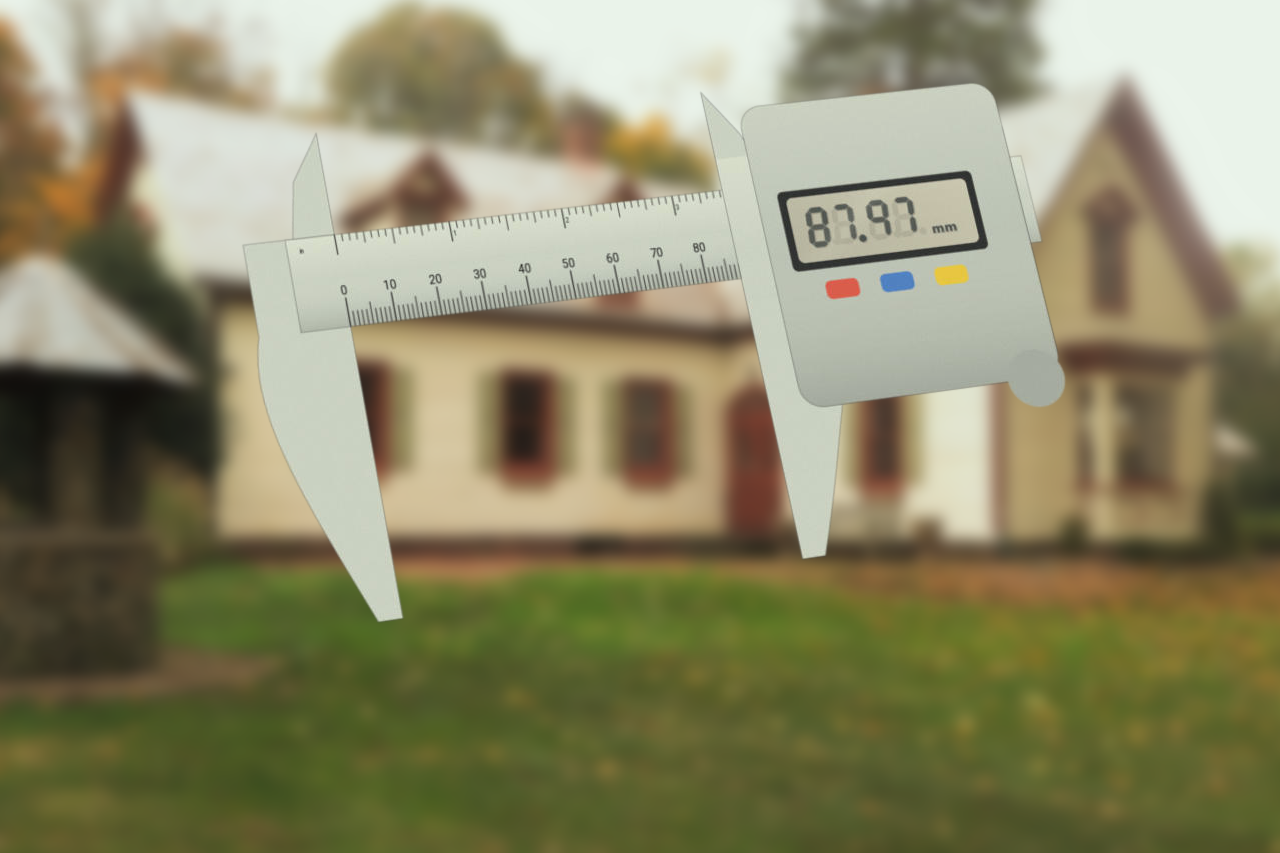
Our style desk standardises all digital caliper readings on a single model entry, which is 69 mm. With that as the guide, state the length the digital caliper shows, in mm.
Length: 87.97 mm
